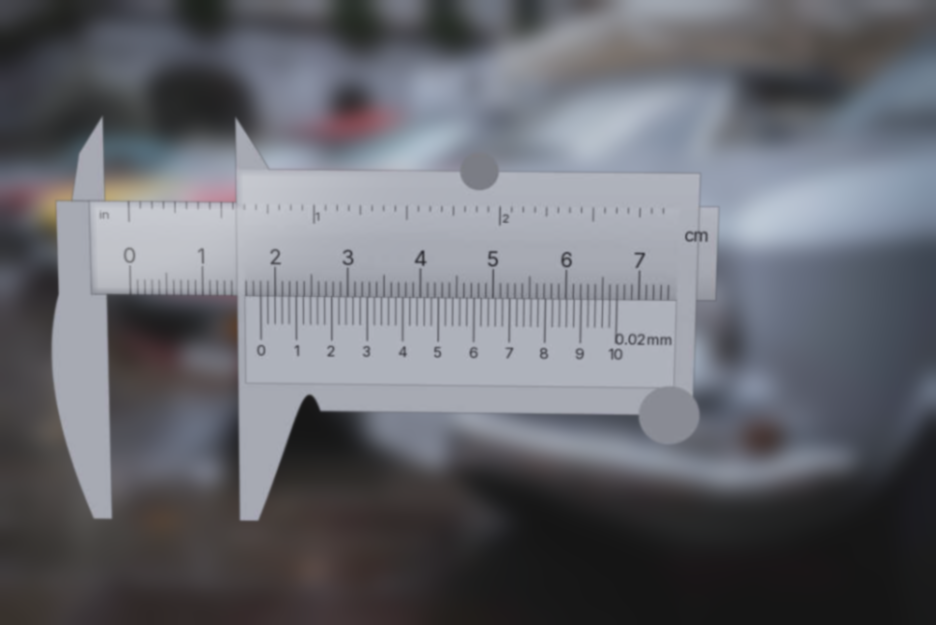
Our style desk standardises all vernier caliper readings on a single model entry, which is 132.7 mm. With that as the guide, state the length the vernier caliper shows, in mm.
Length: 18.0 mm
